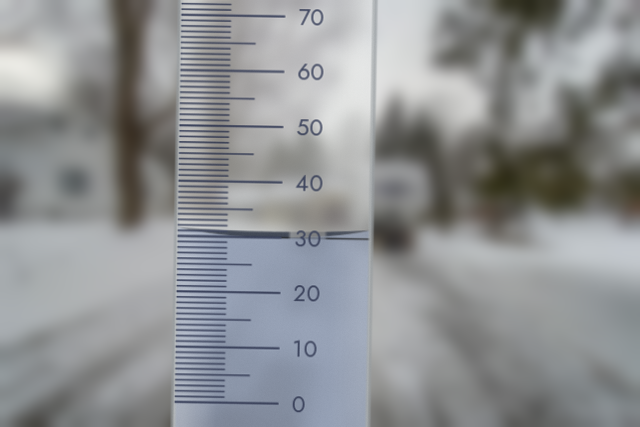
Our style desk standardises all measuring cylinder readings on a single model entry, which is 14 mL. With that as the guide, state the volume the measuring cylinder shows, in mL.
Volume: 30 mL
